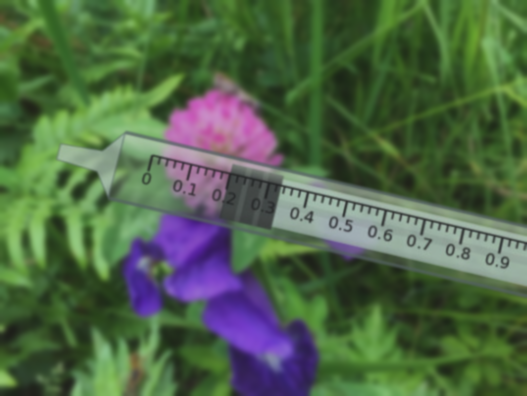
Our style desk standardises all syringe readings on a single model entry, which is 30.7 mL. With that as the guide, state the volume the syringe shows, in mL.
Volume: 0.2 mL
